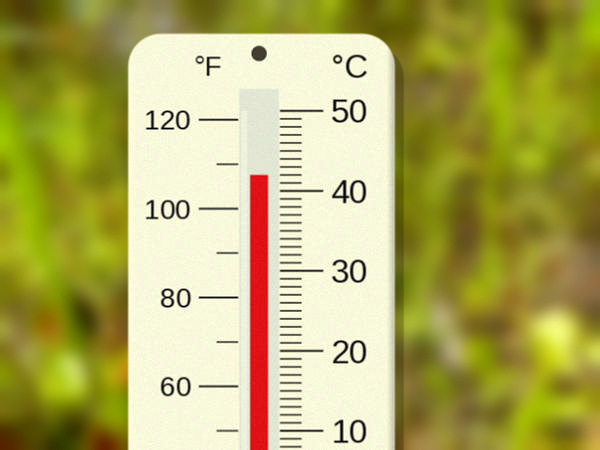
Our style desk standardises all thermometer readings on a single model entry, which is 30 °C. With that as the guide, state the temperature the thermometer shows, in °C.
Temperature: 42 °C
